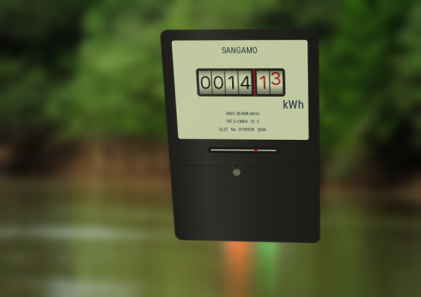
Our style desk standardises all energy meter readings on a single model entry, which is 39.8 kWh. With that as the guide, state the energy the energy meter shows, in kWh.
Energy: 14.13 kWh
